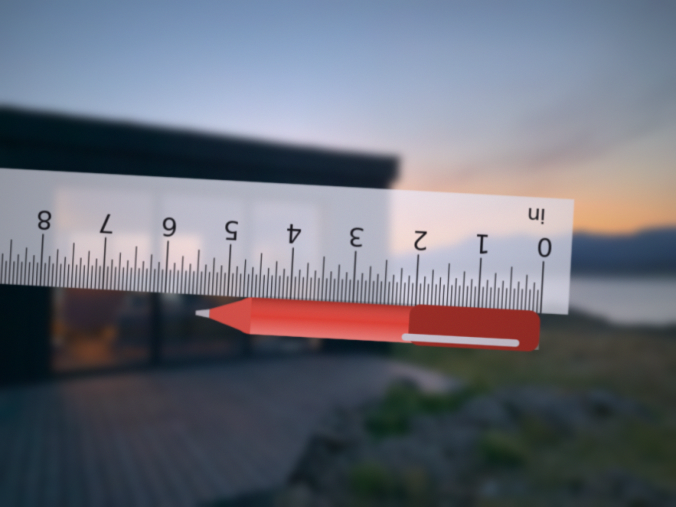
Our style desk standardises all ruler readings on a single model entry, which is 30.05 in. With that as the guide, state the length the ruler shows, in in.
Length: 5.5 in
